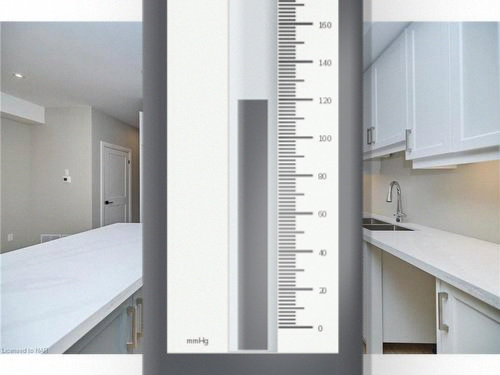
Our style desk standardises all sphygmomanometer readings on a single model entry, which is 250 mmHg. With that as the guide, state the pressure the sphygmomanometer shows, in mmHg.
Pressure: 120 mmHg
